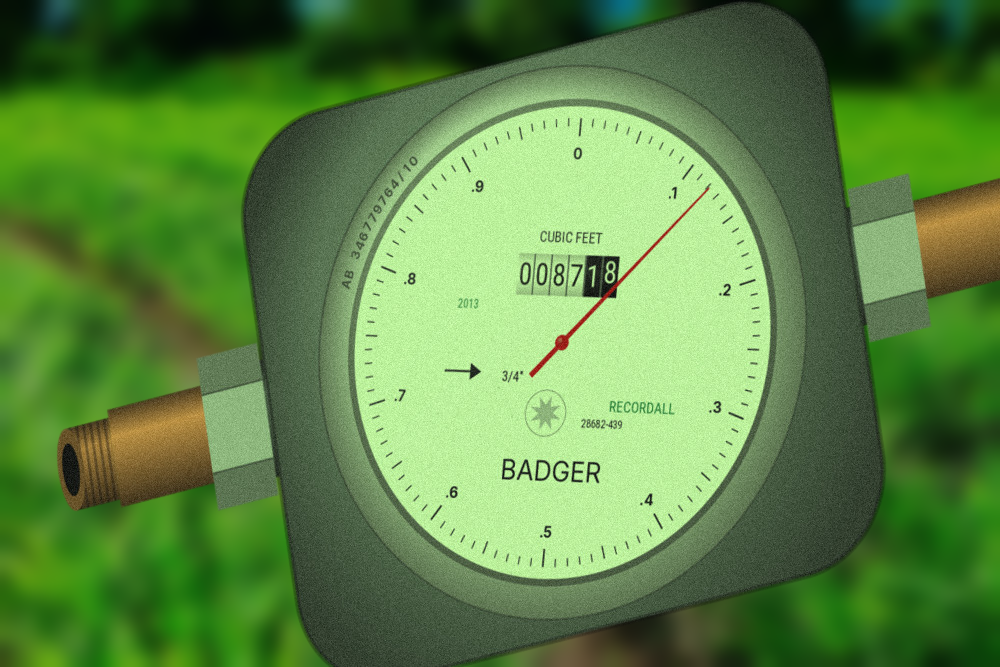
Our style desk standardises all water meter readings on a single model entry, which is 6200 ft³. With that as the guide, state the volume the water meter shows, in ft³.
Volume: 8718.12 ft³
